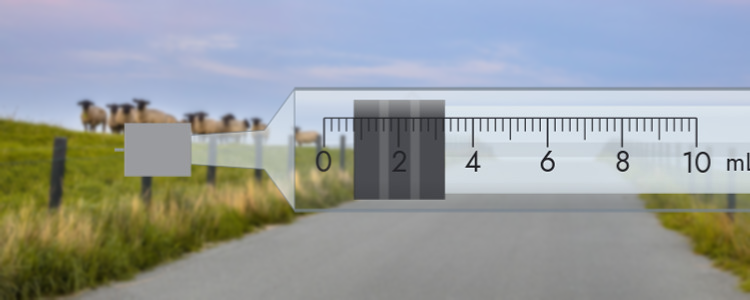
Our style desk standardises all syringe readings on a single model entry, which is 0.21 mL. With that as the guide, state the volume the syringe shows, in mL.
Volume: 0.8 mL
